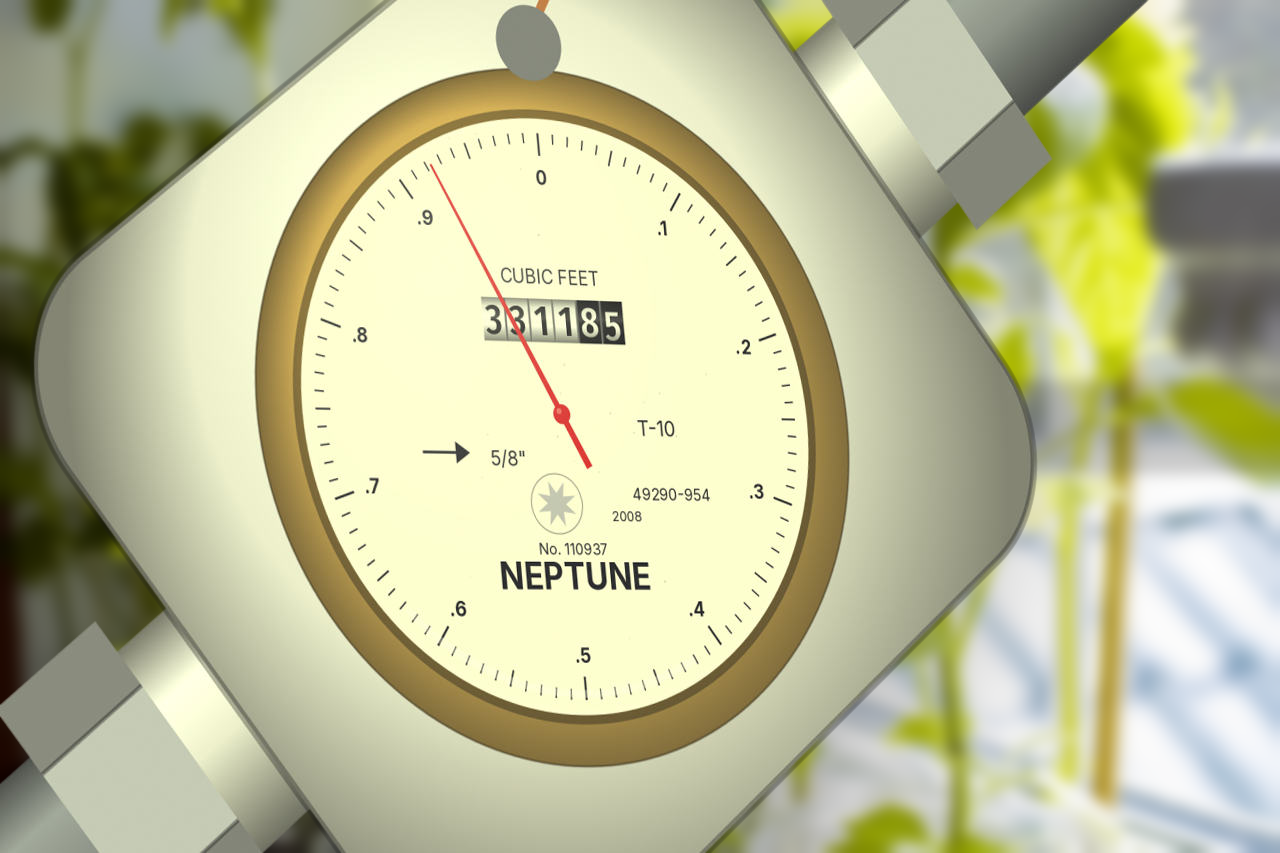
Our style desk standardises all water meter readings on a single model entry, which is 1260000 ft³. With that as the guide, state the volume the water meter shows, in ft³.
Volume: 331184.92 ft³
